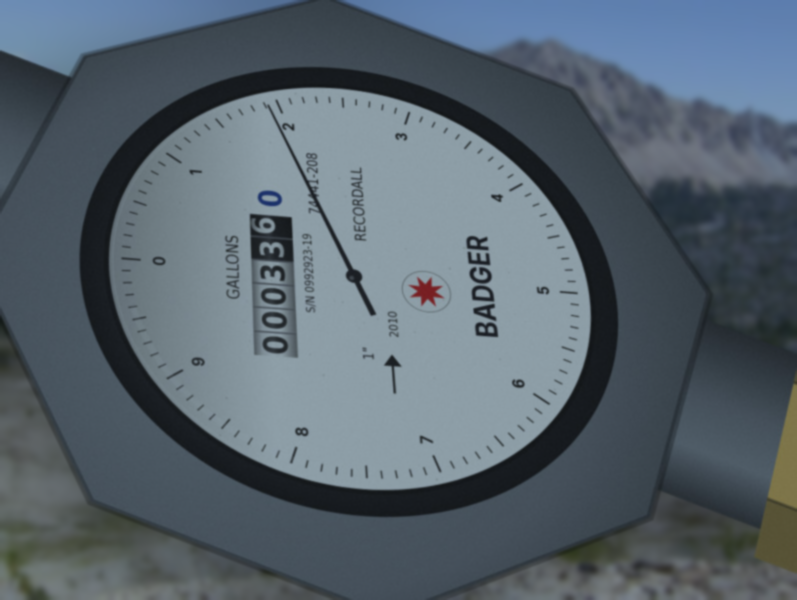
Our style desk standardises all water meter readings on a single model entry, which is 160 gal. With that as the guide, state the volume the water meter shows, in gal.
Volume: 3361.9 gal
